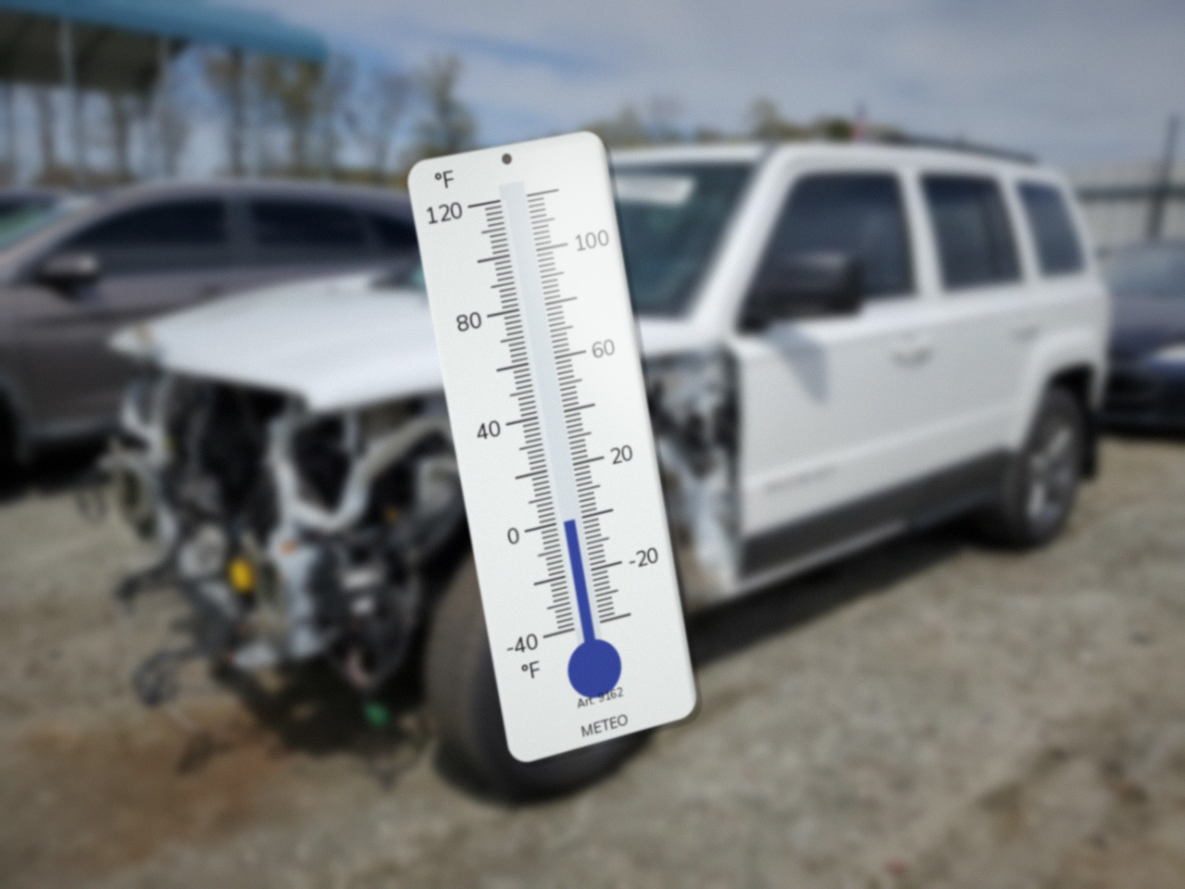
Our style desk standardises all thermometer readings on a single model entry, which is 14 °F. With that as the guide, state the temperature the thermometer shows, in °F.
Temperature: 0 °F
